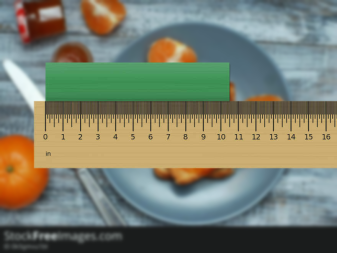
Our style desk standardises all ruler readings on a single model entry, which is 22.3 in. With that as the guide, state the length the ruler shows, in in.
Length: 10.5 in
